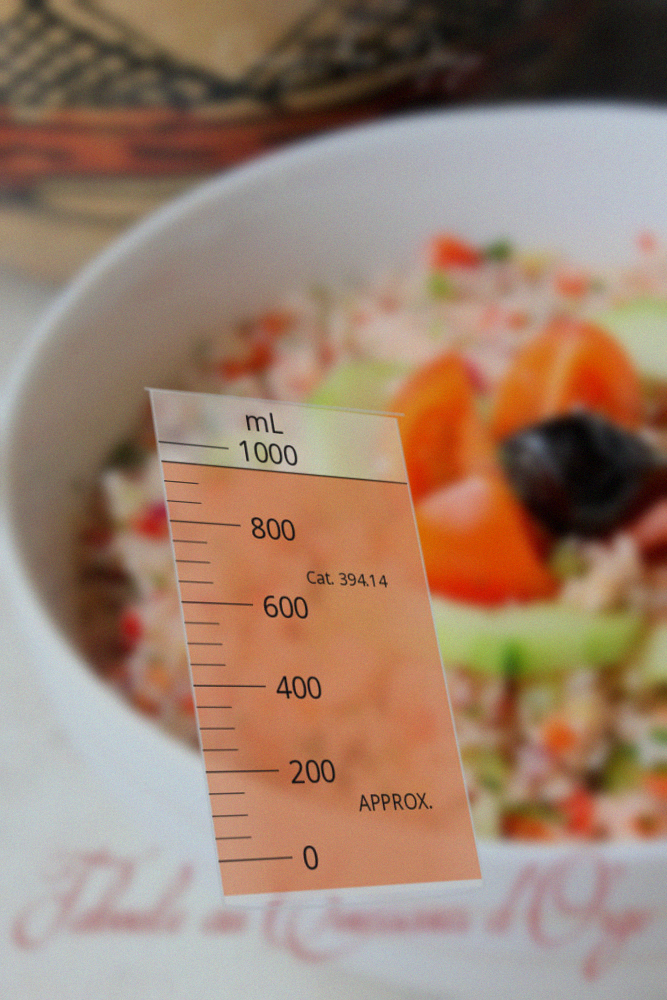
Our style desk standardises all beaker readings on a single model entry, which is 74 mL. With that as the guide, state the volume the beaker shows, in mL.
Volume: 950 mL
